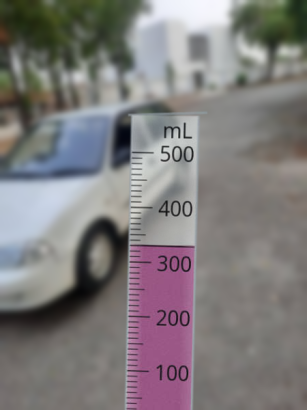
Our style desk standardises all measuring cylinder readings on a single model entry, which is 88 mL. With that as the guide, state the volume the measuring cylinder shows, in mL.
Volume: 330 mL
